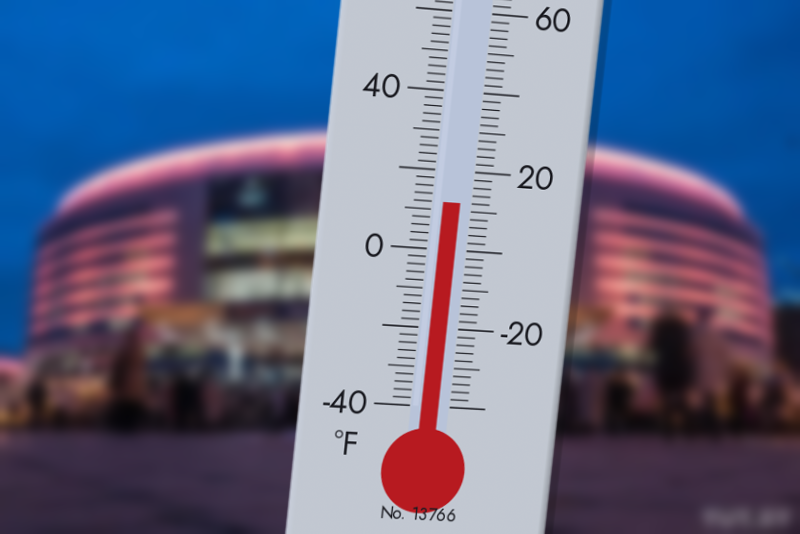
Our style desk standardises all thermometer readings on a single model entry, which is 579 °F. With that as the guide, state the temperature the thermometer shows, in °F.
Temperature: 12 °F
